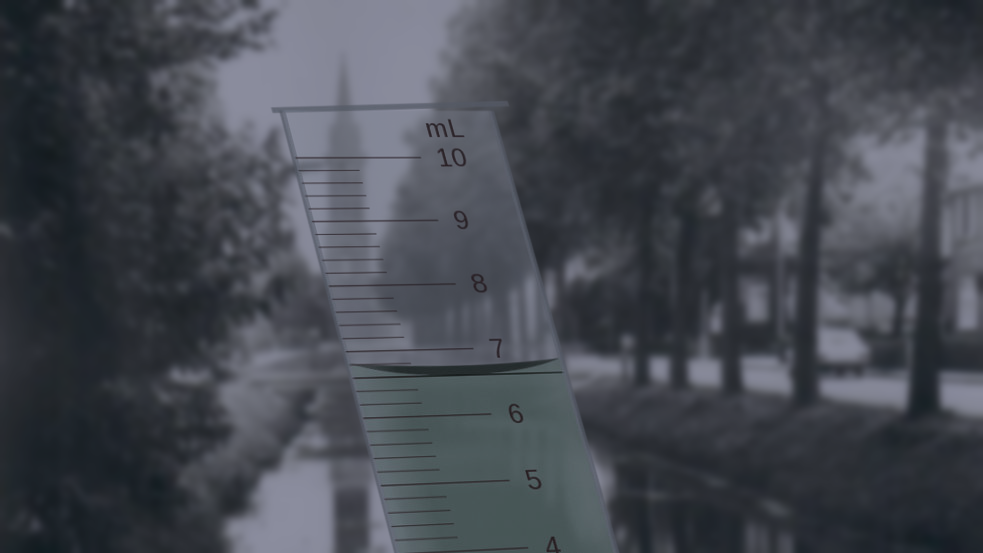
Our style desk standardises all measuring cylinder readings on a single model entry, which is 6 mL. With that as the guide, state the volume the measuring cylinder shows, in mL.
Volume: 6.6 mL
